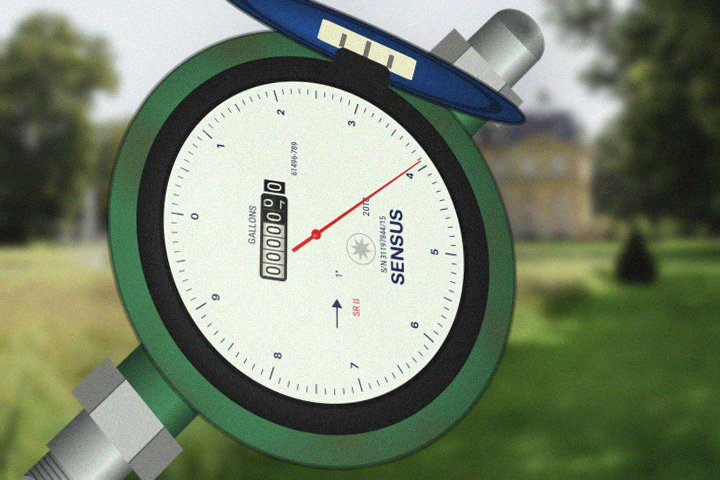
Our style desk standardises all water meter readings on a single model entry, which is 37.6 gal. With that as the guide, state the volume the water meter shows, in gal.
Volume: 63.9 gal
